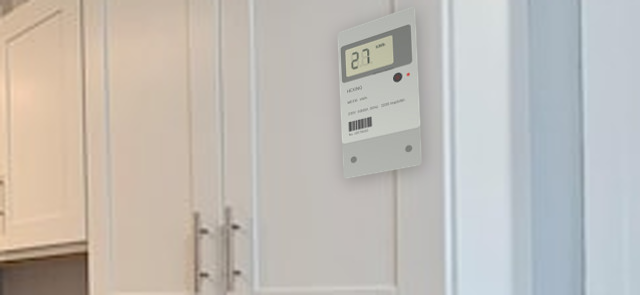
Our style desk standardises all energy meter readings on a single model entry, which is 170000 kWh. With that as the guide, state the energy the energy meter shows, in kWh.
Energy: 27 kWh
